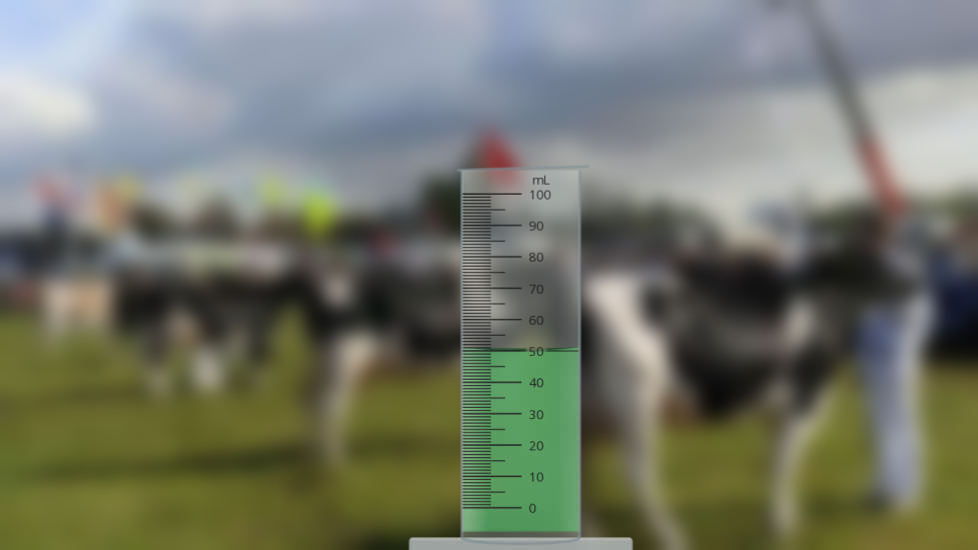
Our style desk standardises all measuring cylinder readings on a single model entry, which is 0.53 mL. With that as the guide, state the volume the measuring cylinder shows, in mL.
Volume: 50 mL
